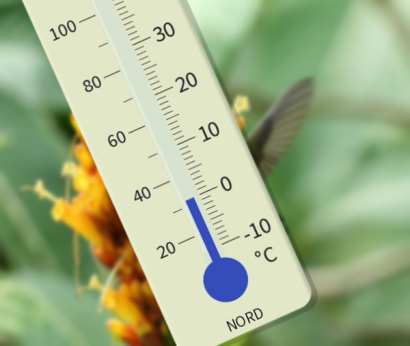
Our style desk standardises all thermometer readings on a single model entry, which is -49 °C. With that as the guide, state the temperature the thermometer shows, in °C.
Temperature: 0 °C
